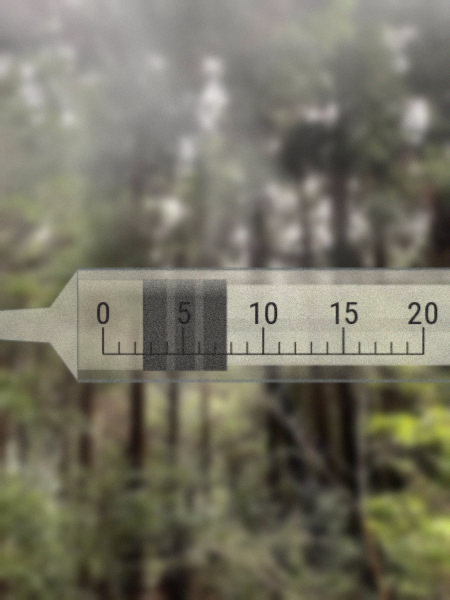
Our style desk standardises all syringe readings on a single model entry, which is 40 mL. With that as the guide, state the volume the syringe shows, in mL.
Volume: 2.5 mL
